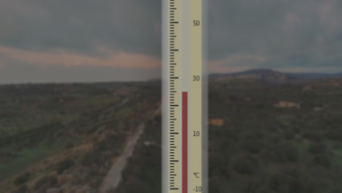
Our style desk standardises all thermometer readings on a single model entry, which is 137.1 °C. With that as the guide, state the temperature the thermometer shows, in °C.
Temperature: 25 °C
